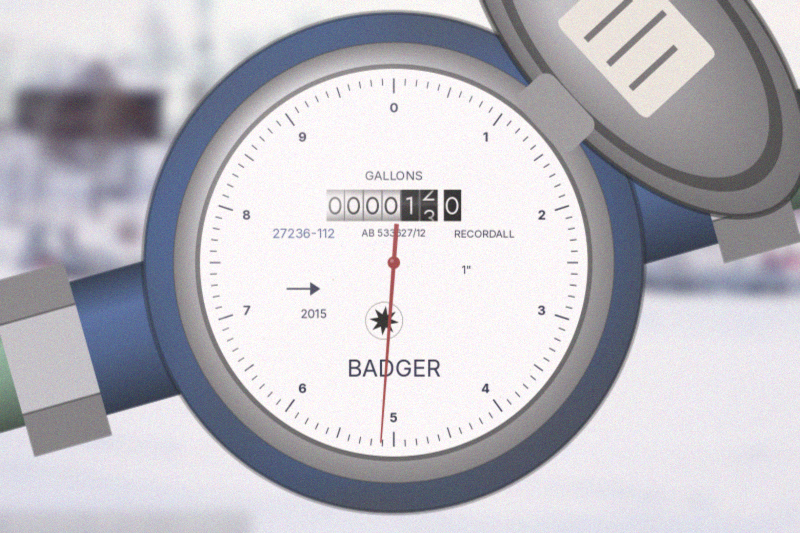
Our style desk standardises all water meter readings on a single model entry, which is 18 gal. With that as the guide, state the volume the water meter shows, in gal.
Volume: 125.1 gal
